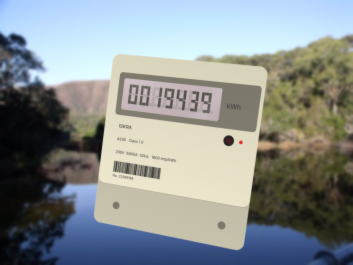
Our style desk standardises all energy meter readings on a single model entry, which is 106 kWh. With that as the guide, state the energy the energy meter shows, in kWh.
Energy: 19439 kWh
